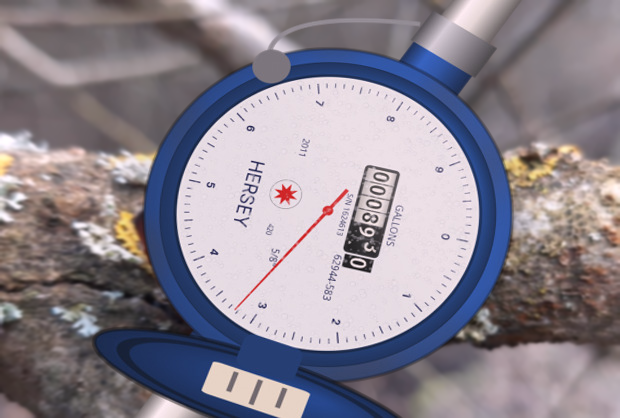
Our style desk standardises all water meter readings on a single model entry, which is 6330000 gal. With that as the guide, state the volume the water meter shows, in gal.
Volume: 8933.2 gal
